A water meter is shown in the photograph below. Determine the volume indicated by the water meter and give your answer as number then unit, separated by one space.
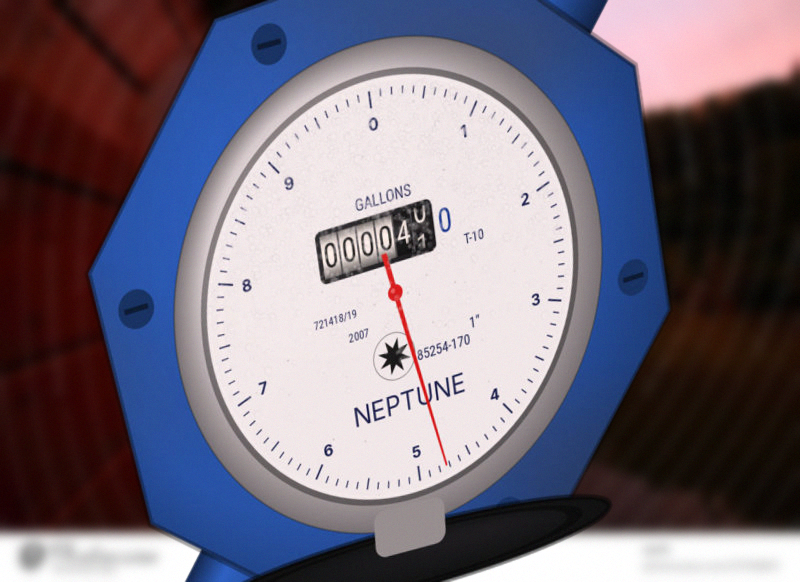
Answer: 404.7 gal
